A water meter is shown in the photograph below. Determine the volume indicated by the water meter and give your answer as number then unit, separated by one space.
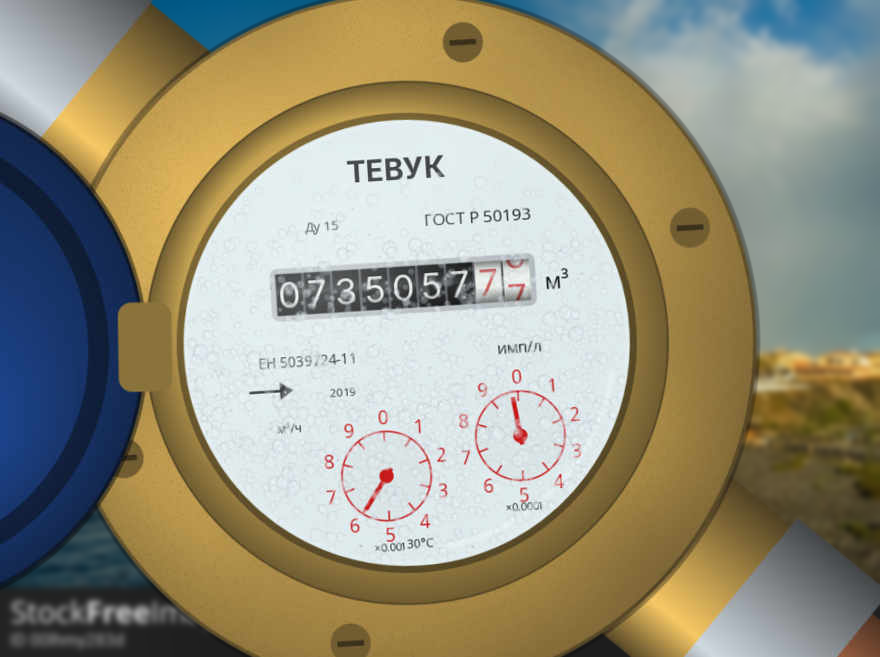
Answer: 735057.7659 m³
